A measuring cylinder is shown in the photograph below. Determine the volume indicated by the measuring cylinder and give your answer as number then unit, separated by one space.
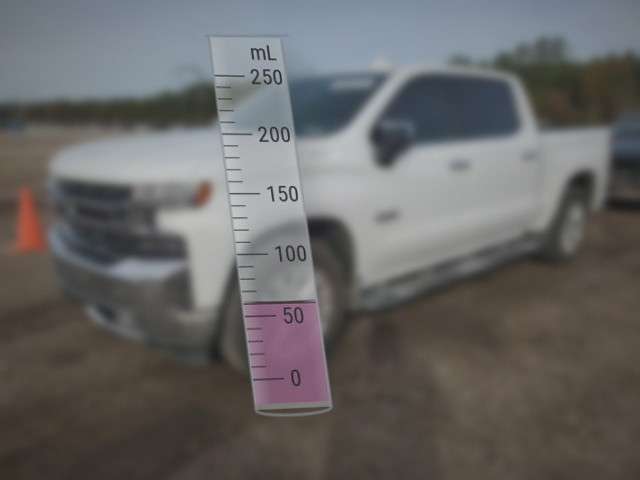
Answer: 60 mL
